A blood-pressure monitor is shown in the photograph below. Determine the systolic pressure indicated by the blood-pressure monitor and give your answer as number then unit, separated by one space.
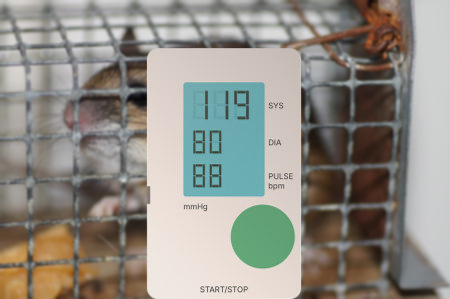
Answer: 119 mmHg
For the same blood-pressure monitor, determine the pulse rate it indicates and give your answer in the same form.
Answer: 88 bpm
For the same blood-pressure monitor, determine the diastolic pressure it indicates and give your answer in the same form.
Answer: 80 mmHg
